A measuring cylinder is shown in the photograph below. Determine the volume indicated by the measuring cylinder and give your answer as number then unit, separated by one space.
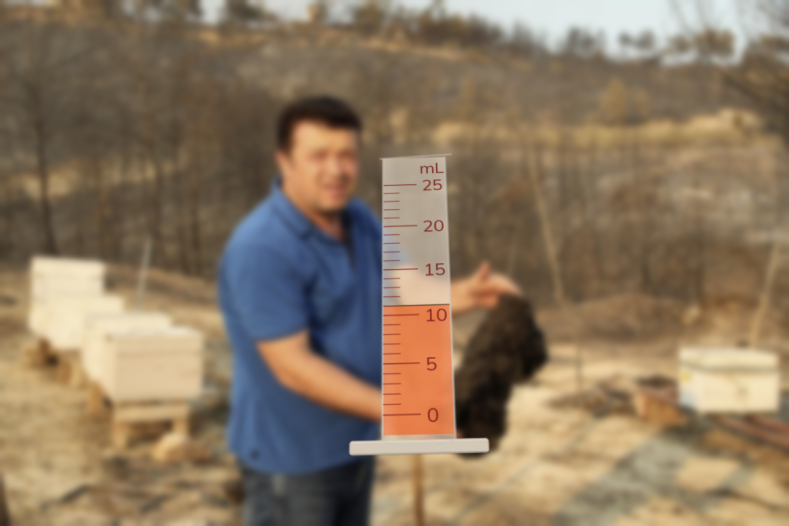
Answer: 11 mL
